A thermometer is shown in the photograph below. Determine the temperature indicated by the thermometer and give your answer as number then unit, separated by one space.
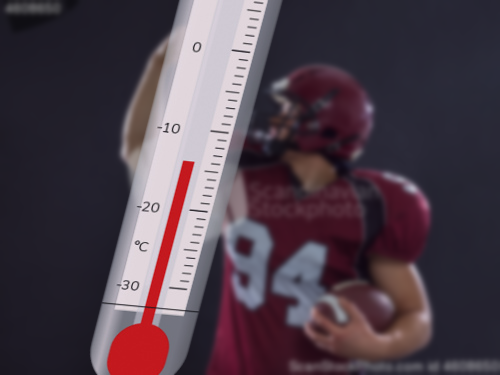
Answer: -14 °C
